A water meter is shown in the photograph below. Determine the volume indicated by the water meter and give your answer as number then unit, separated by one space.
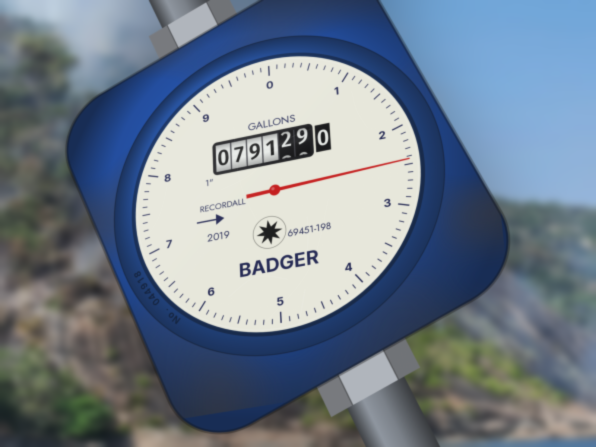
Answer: 791292.4 gal
